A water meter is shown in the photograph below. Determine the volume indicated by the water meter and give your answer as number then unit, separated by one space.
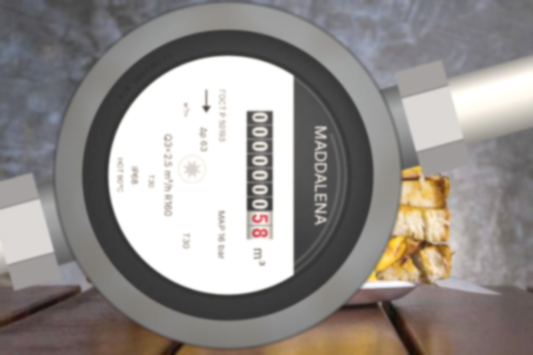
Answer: 0.58 m³
